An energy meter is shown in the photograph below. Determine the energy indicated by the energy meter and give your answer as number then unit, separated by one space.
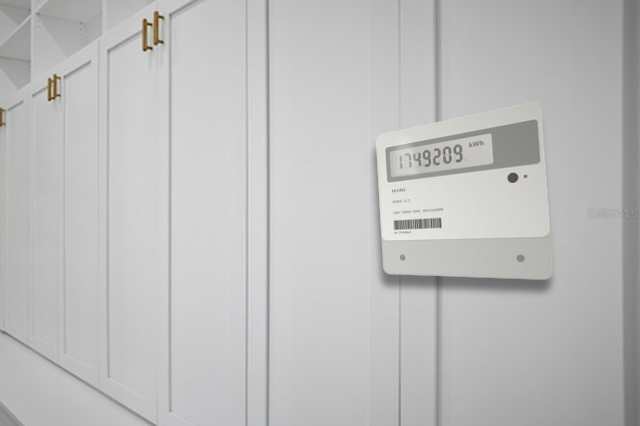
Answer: 1749209 kWh
